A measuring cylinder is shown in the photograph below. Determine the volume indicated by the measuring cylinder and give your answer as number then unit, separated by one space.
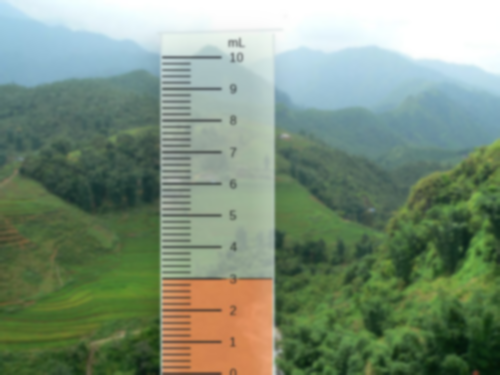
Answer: 3 mL
